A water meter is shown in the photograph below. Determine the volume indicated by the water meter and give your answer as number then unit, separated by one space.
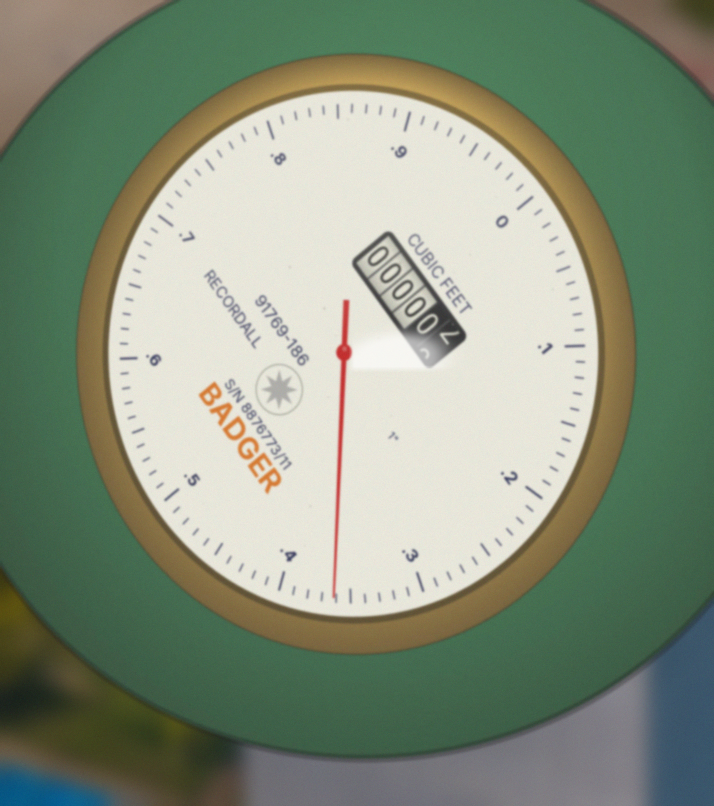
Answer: 2.36 ft³
